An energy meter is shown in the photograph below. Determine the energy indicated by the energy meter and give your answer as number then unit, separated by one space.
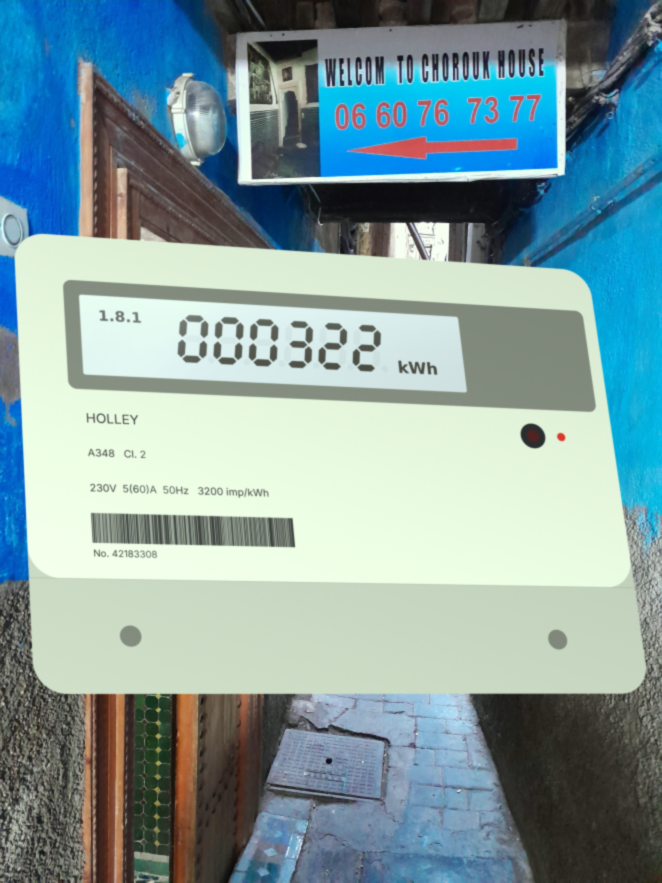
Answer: 322 kWh
